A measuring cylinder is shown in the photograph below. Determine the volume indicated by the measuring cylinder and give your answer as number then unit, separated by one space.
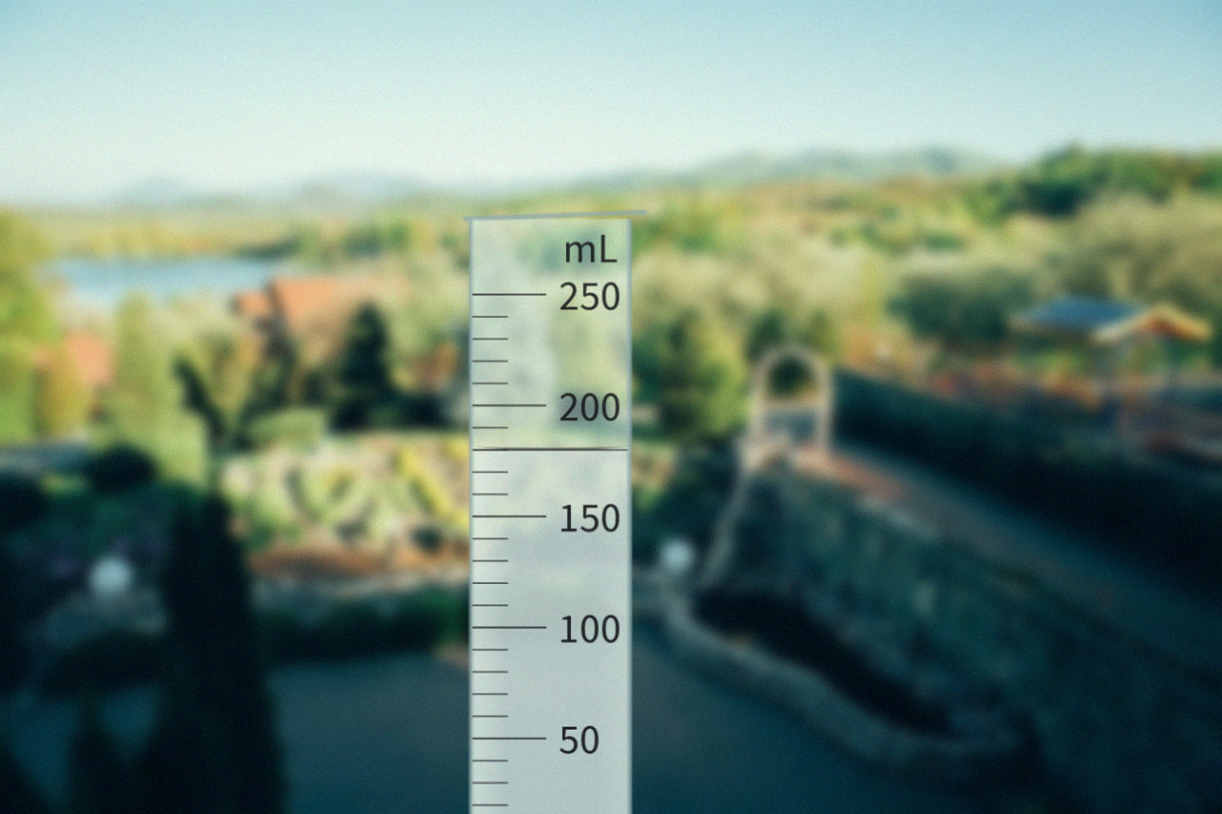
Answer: 180 mL
